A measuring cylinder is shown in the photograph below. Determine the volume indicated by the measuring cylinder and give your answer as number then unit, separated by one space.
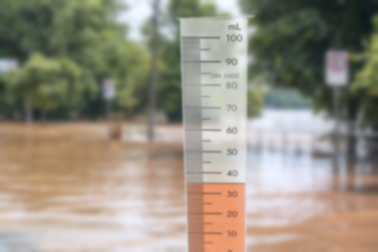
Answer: 35 mL
